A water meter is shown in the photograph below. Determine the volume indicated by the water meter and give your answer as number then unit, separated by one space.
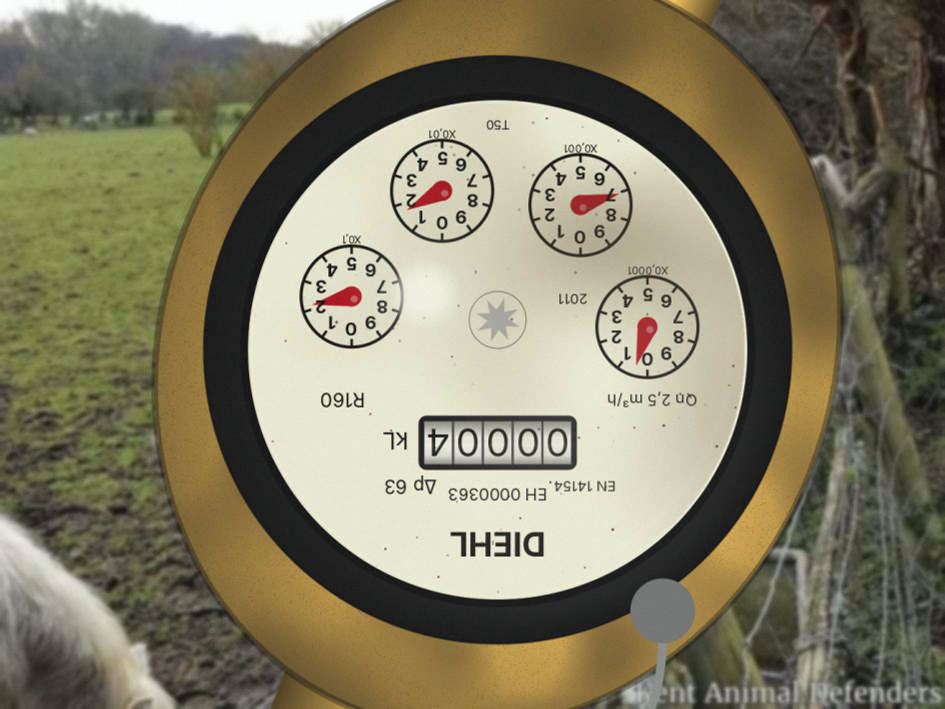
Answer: 4.2170 kL
